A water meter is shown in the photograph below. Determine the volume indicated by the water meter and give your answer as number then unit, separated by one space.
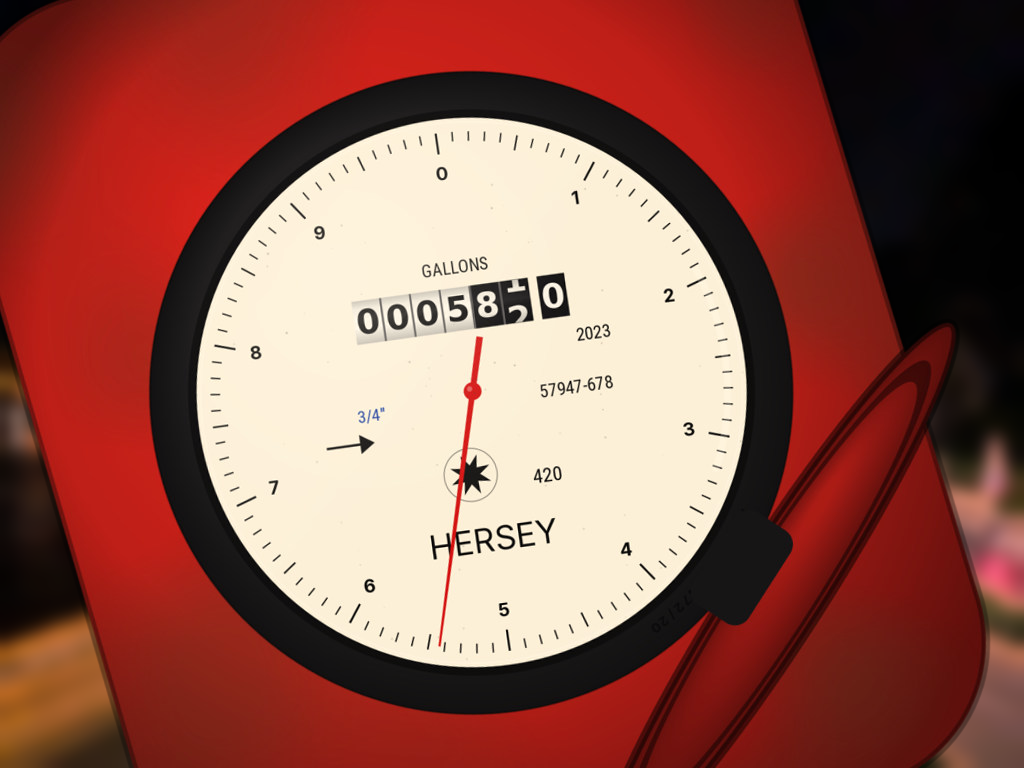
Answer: 5815.4 gal
